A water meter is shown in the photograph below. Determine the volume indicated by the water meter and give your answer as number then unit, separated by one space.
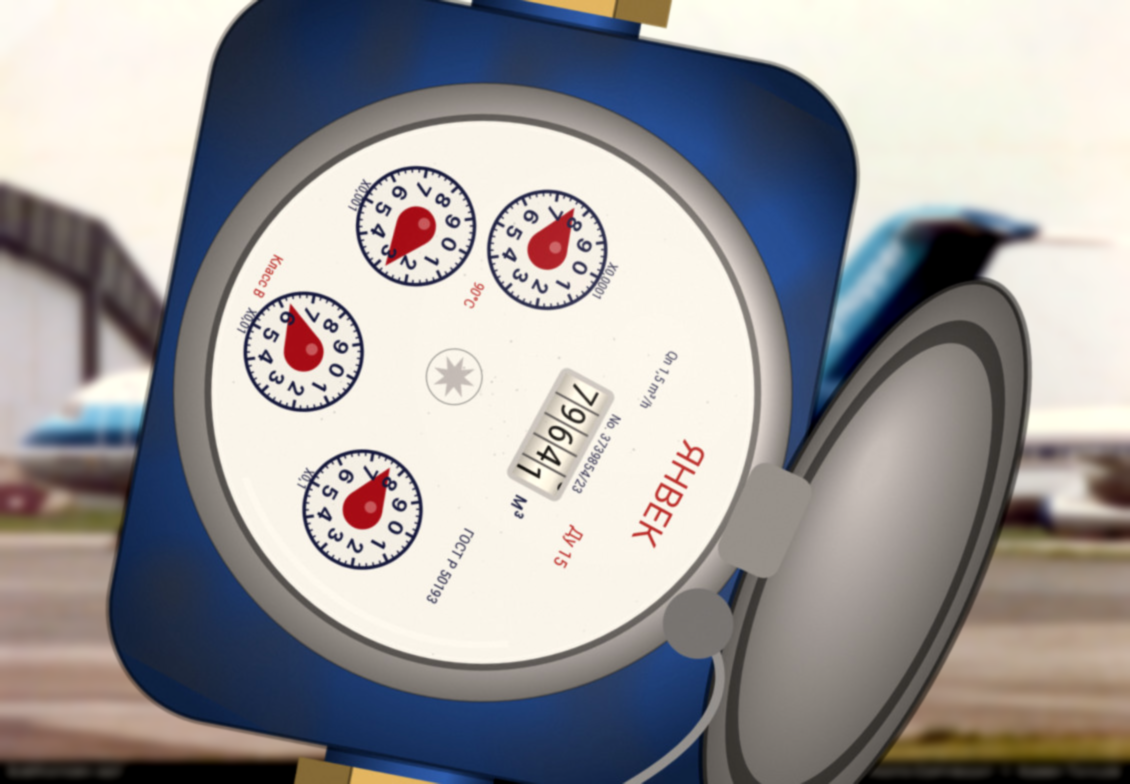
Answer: 79640.7627 m³
